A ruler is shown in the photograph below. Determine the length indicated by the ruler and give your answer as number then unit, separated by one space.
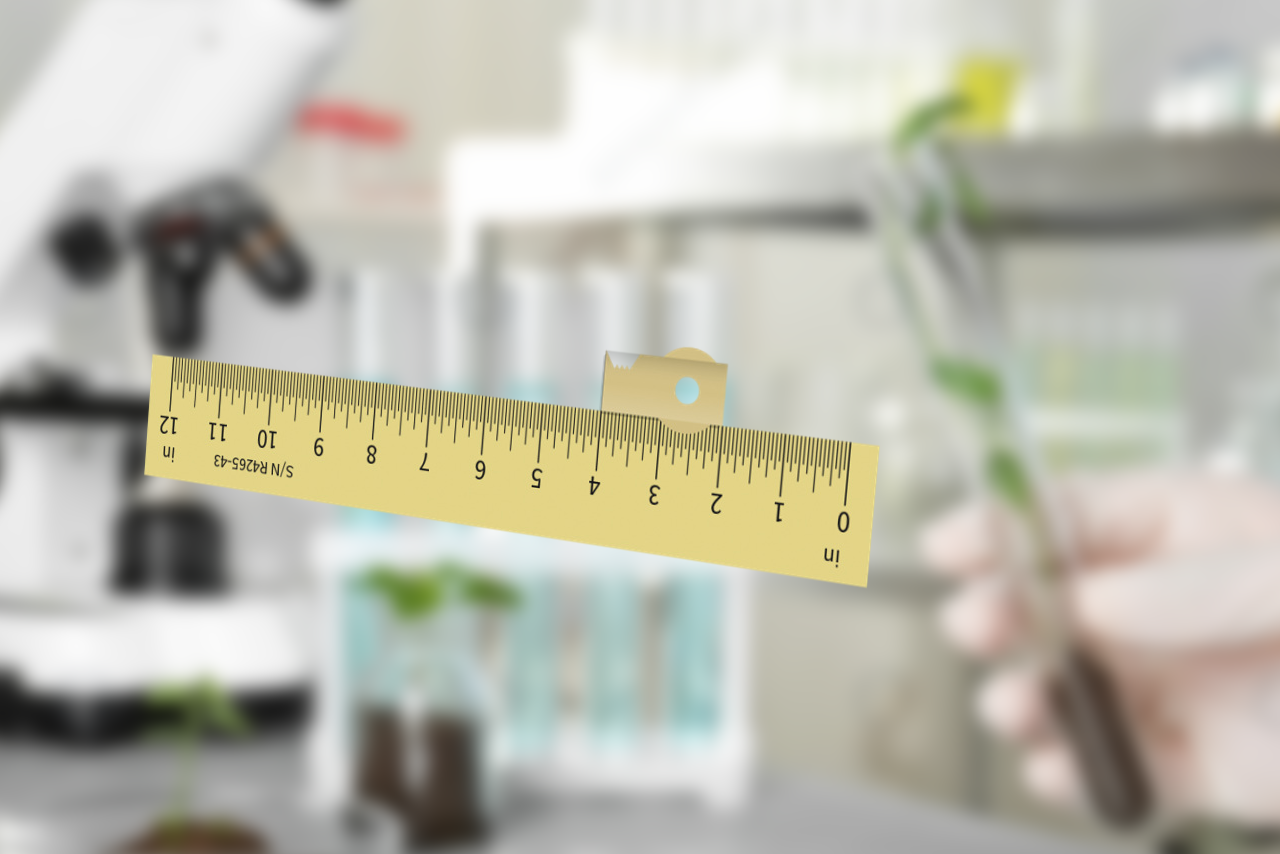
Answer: 2 in
